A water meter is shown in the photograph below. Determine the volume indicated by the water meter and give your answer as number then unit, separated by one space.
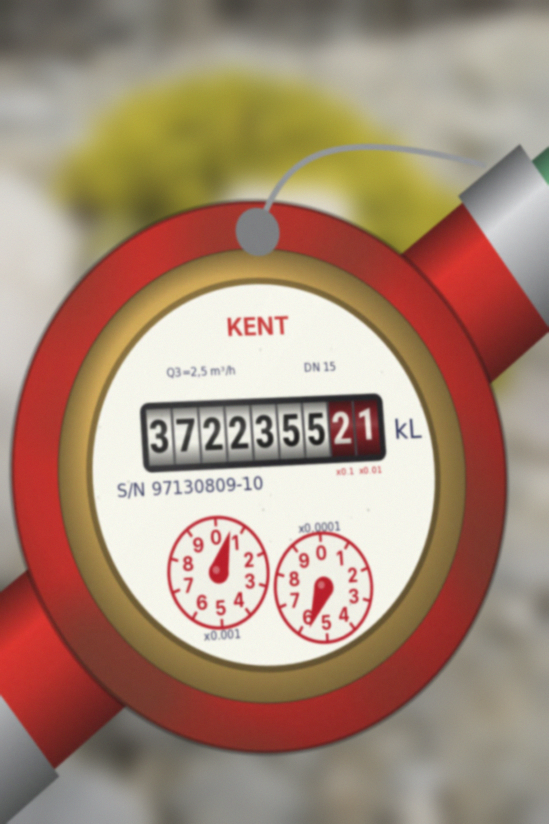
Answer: 3722355.2105 kL
